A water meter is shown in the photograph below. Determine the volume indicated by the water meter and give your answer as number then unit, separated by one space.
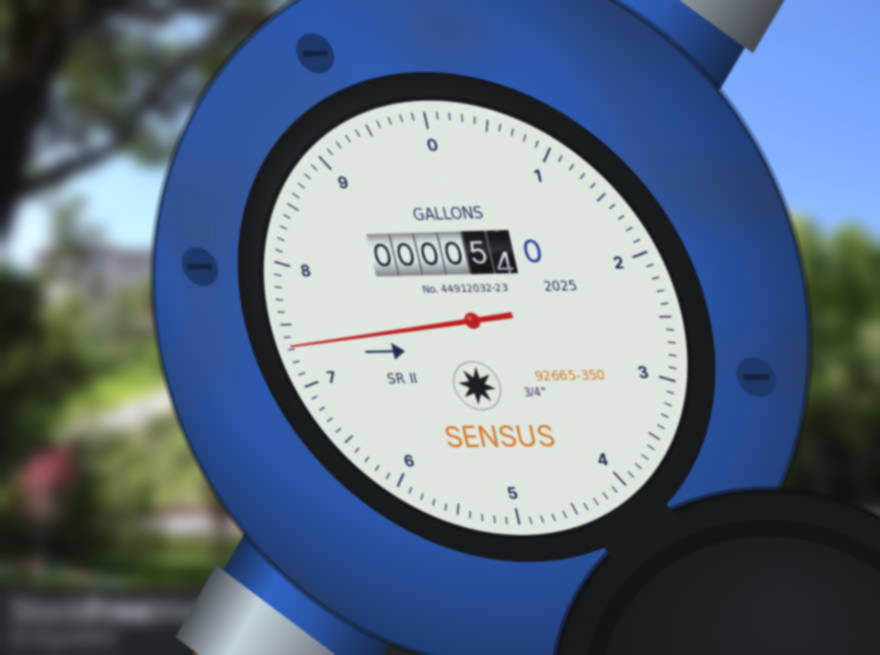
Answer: 537.3 gal
